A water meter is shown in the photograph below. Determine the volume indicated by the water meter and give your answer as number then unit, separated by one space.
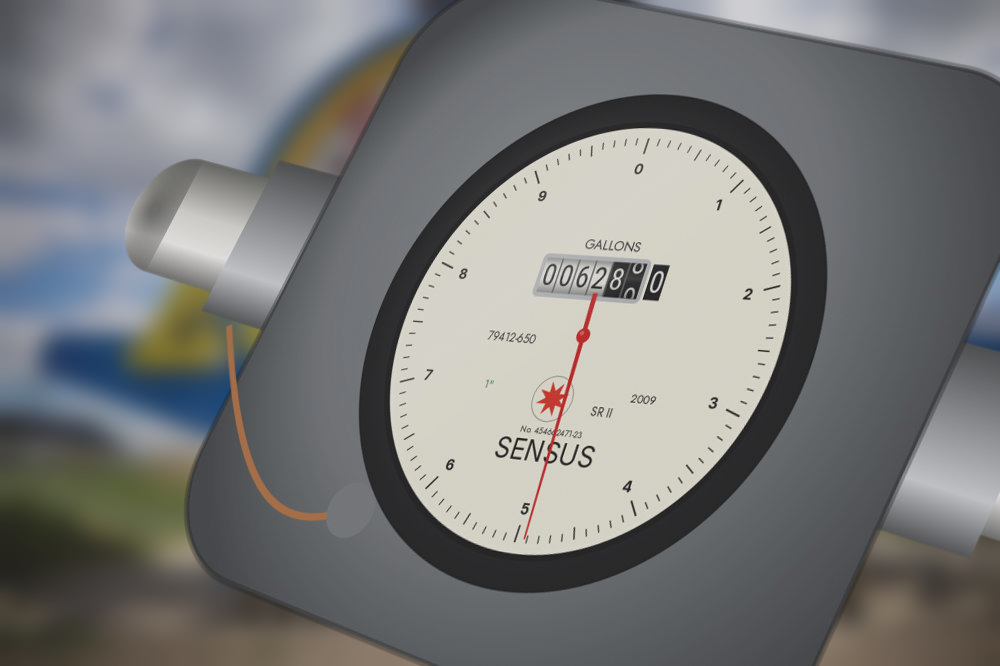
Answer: 62884.9 gal
